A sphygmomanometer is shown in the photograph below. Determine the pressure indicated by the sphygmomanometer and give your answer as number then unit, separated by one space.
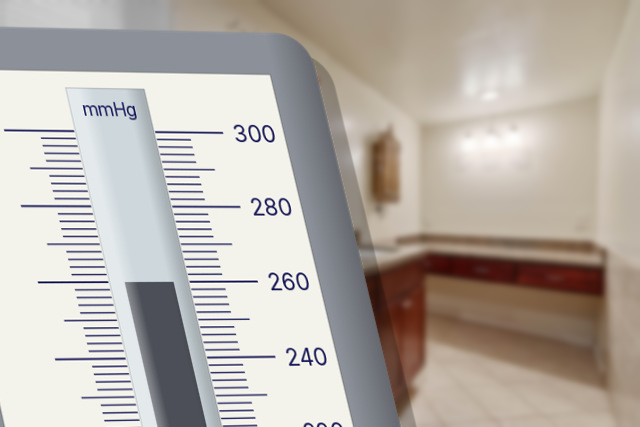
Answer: 260 mmHg
